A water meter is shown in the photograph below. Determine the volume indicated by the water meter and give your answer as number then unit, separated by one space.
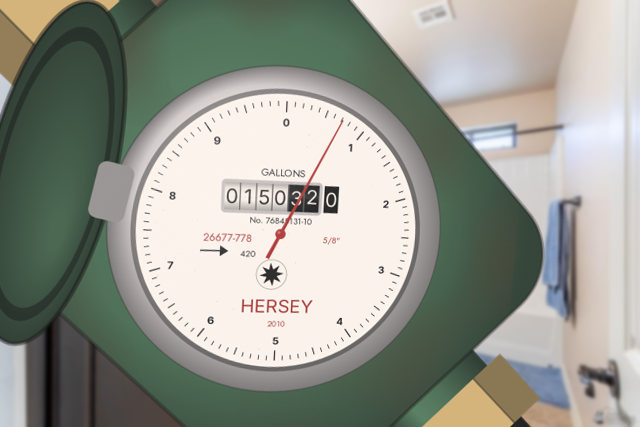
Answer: 150320.7 gal
